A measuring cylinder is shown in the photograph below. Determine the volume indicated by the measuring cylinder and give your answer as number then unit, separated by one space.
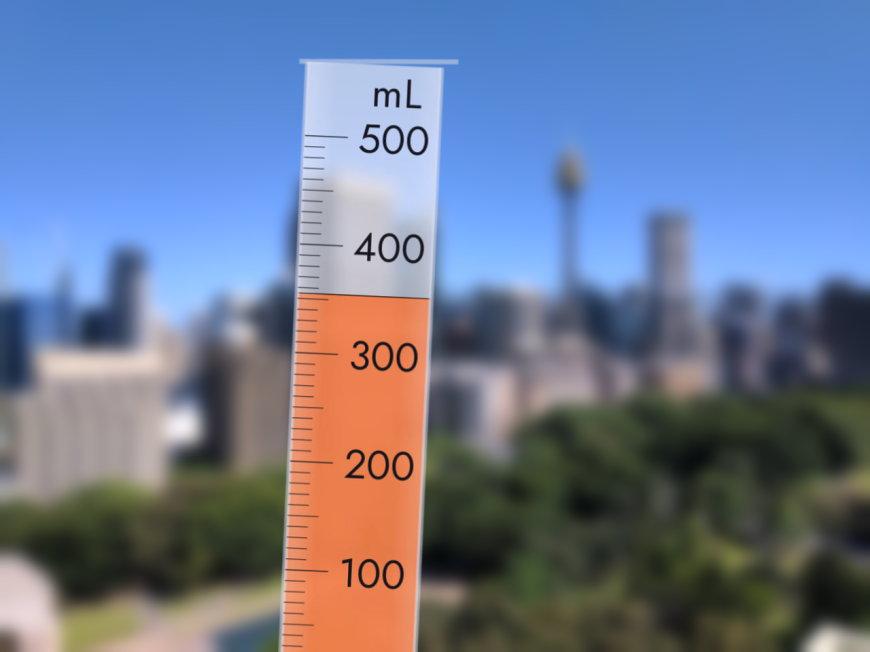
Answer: 355 mL
